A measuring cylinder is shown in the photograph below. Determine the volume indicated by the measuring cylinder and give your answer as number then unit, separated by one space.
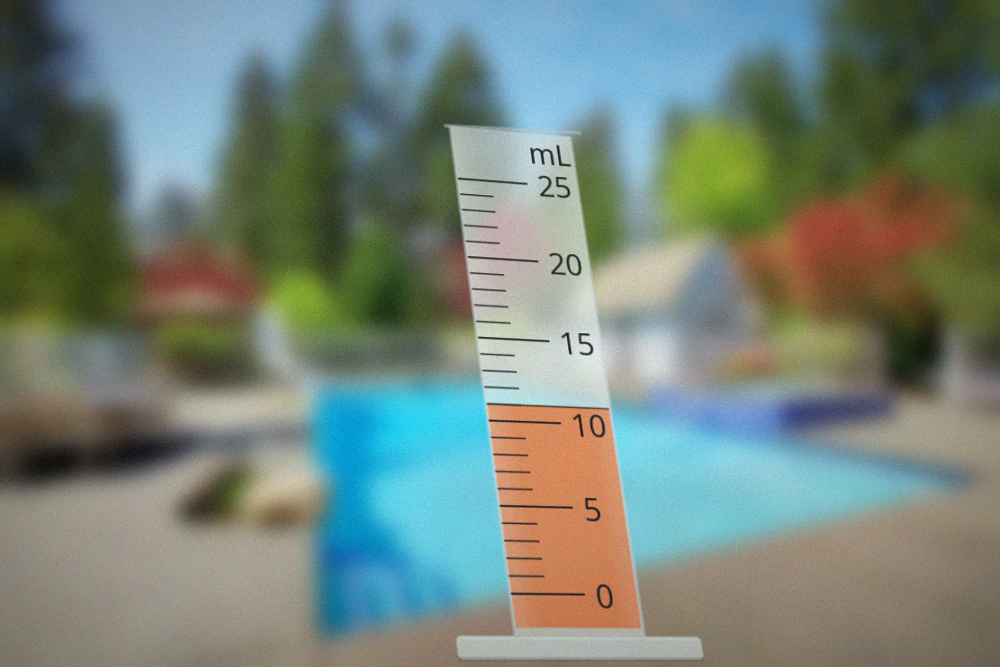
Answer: 11 mL
